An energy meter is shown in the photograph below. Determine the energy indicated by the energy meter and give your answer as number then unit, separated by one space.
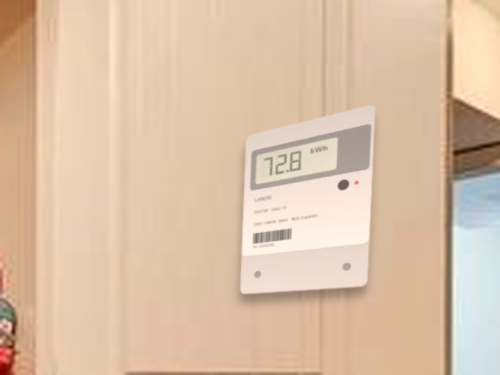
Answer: 72.8 kWh
